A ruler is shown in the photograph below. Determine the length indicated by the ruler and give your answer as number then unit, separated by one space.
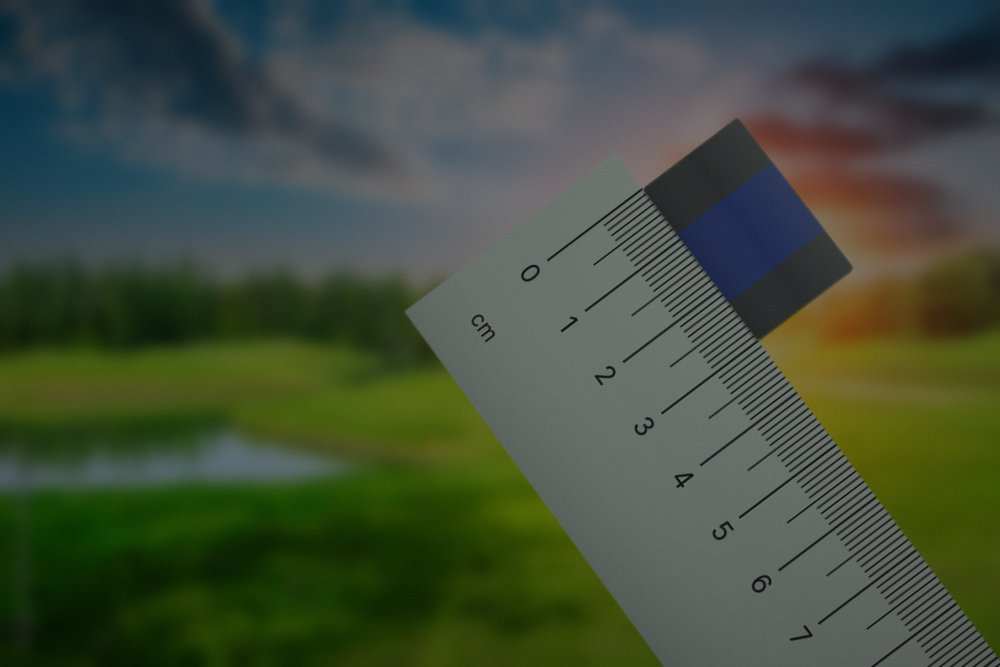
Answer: 3 cm
